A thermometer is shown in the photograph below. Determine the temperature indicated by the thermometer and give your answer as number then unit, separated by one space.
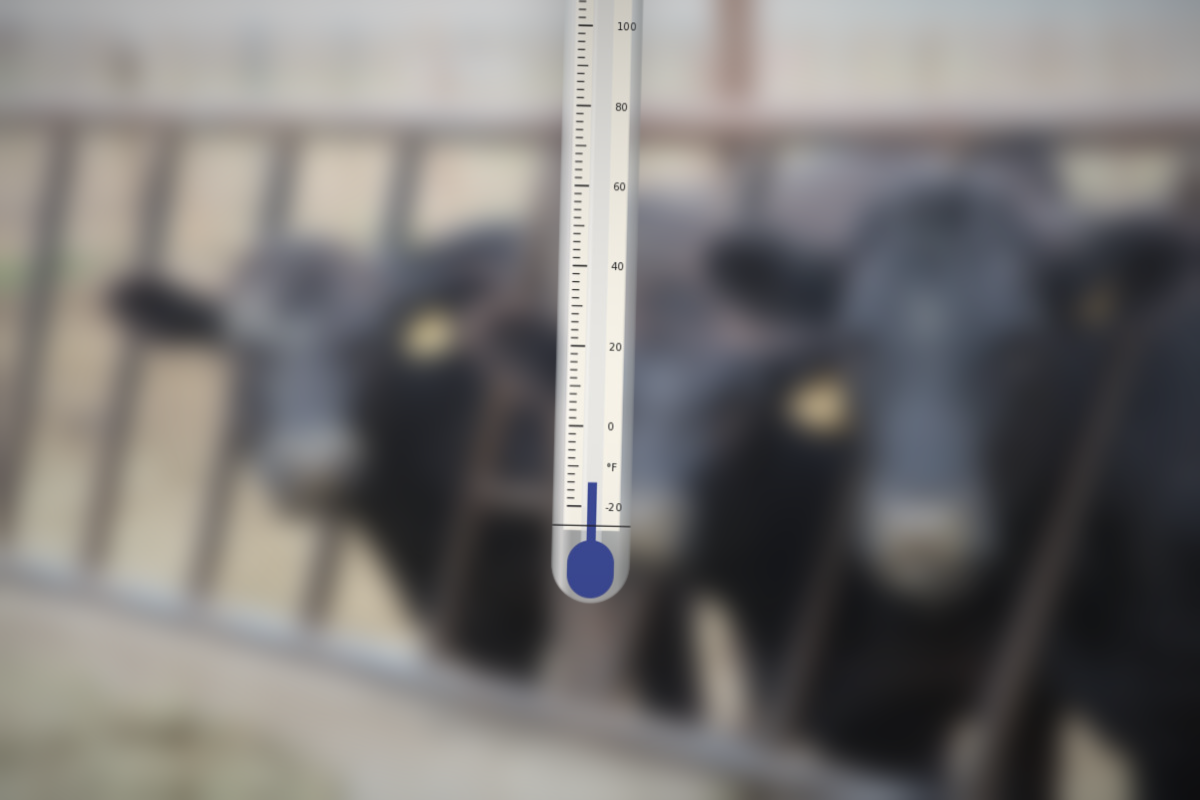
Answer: -14 °F
